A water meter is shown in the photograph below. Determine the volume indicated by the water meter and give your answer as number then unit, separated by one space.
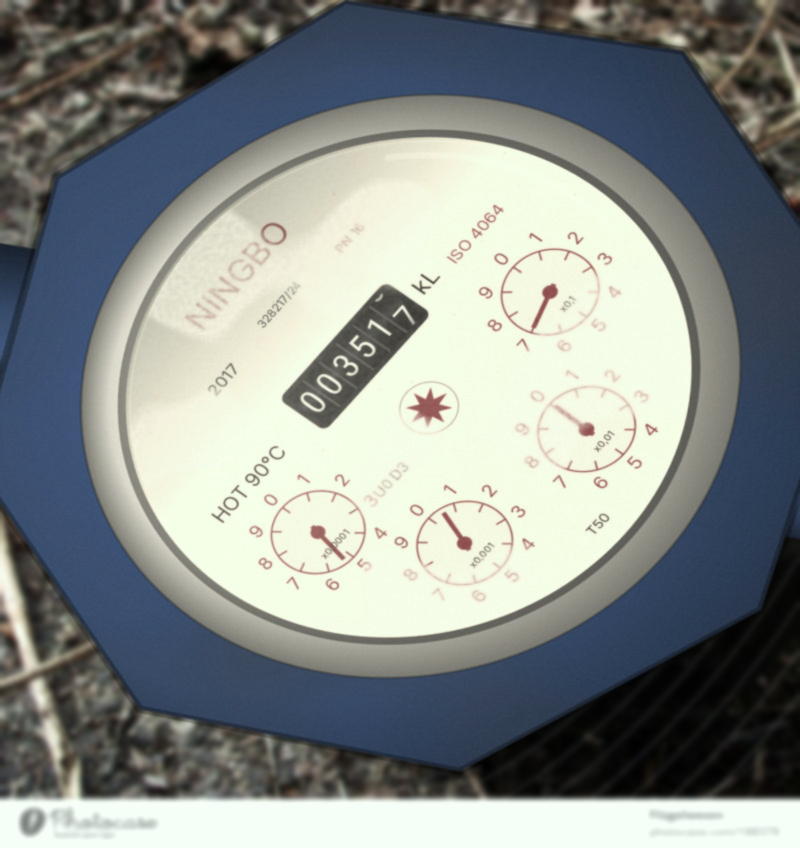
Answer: 3516.7005 kL
